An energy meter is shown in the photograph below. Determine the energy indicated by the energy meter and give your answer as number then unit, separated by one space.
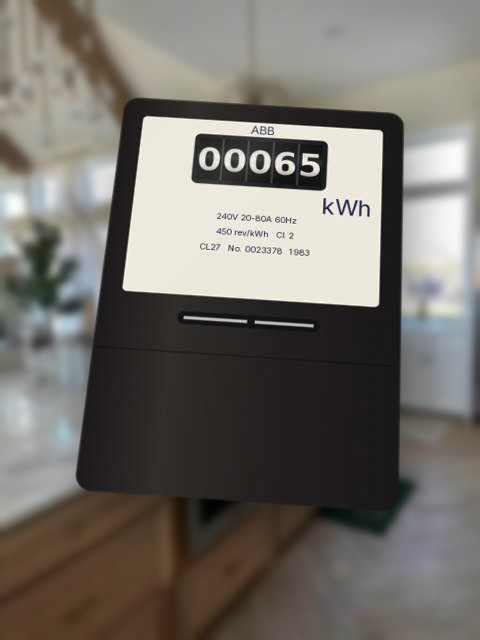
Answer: 65 kWh
